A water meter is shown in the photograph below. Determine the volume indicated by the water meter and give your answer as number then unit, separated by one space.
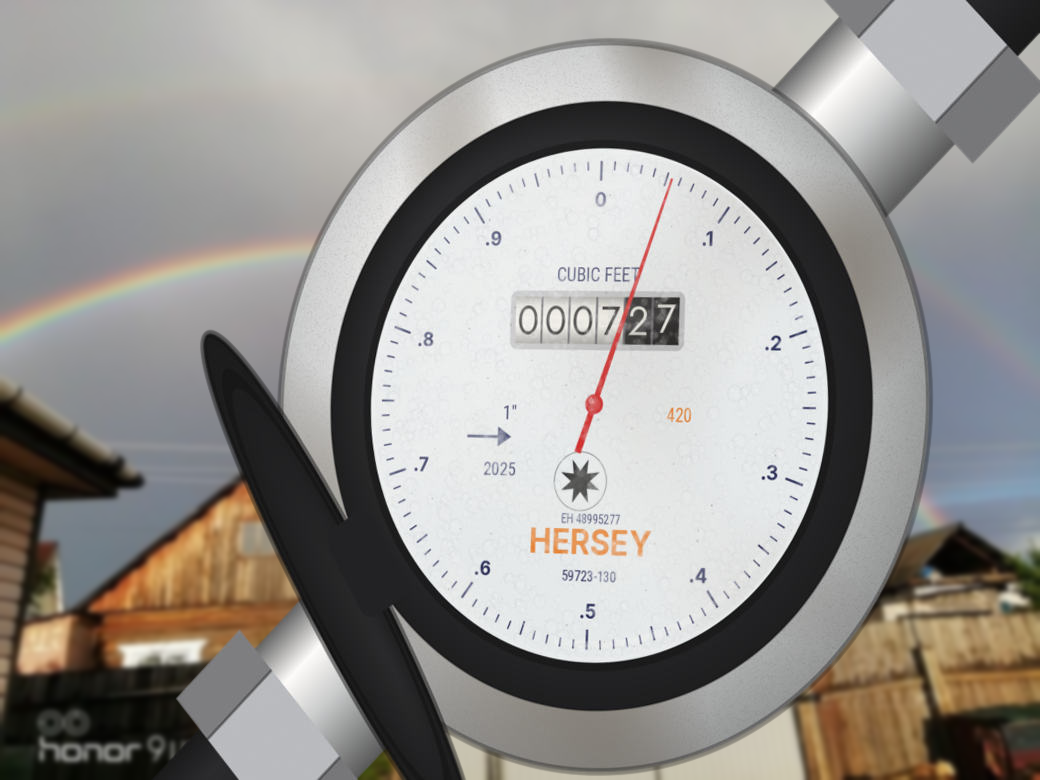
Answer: 727.05 ft³
